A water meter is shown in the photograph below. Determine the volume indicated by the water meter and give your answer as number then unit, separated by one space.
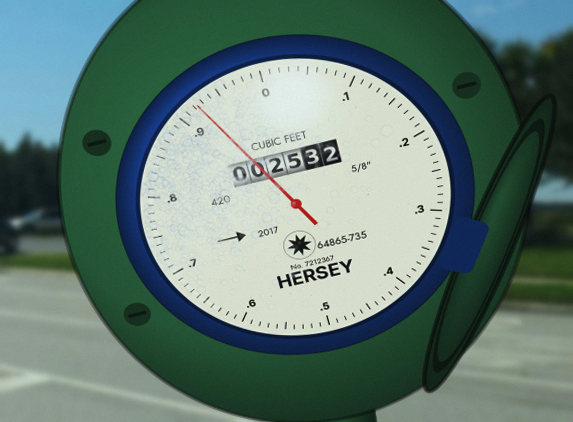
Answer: 2531.92 ft³
